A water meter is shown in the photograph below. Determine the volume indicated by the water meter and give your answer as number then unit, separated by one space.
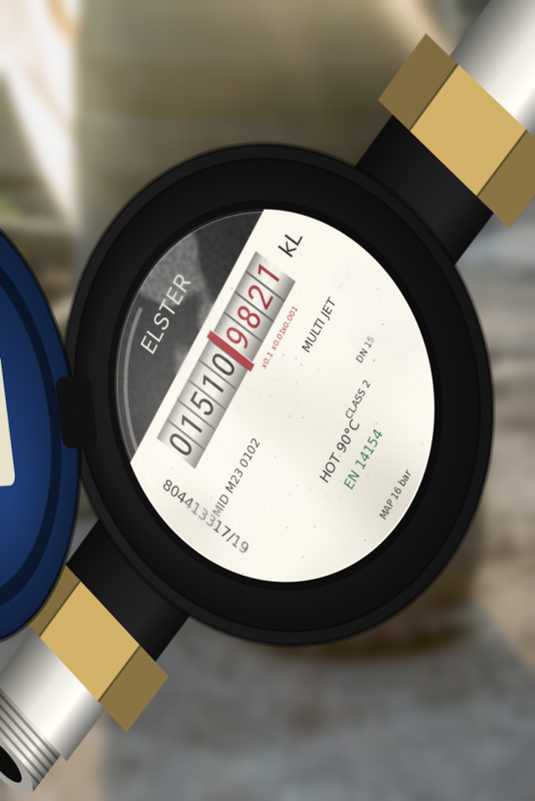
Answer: 1510.9821 kL
